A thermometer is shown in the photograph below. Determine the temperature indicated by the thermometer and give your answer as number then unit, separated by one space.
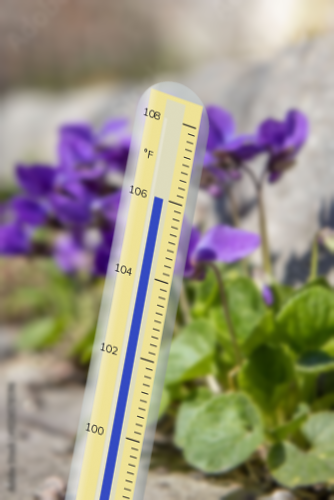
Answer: 106 °F
